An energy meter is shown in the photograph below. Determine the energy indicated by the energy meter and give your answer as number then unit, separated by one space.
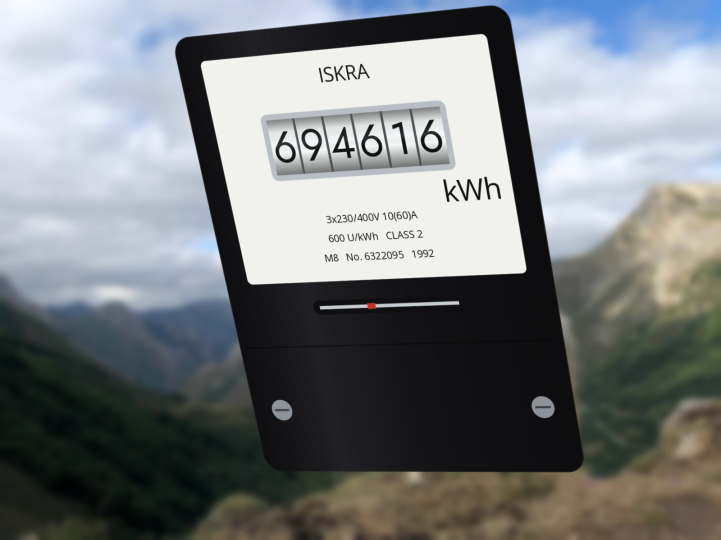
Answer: 694616 kWh
